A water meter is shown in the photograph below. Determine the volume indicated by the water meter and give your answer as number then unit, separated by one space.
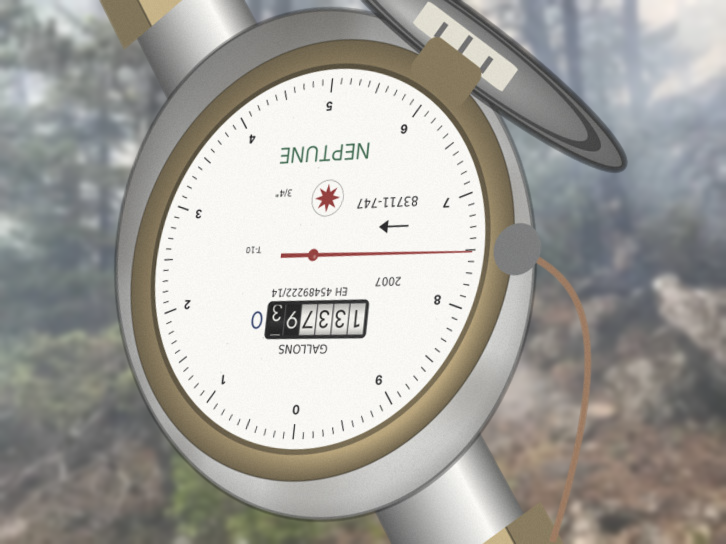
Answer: 1337927.5 gal
